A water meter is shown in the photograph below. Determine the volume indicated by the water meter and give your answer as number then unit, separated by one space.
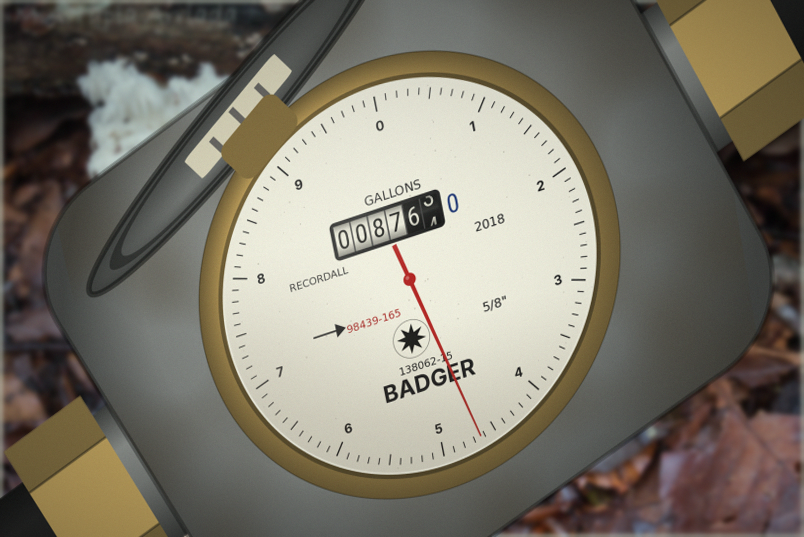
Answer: 87634.6 gal
